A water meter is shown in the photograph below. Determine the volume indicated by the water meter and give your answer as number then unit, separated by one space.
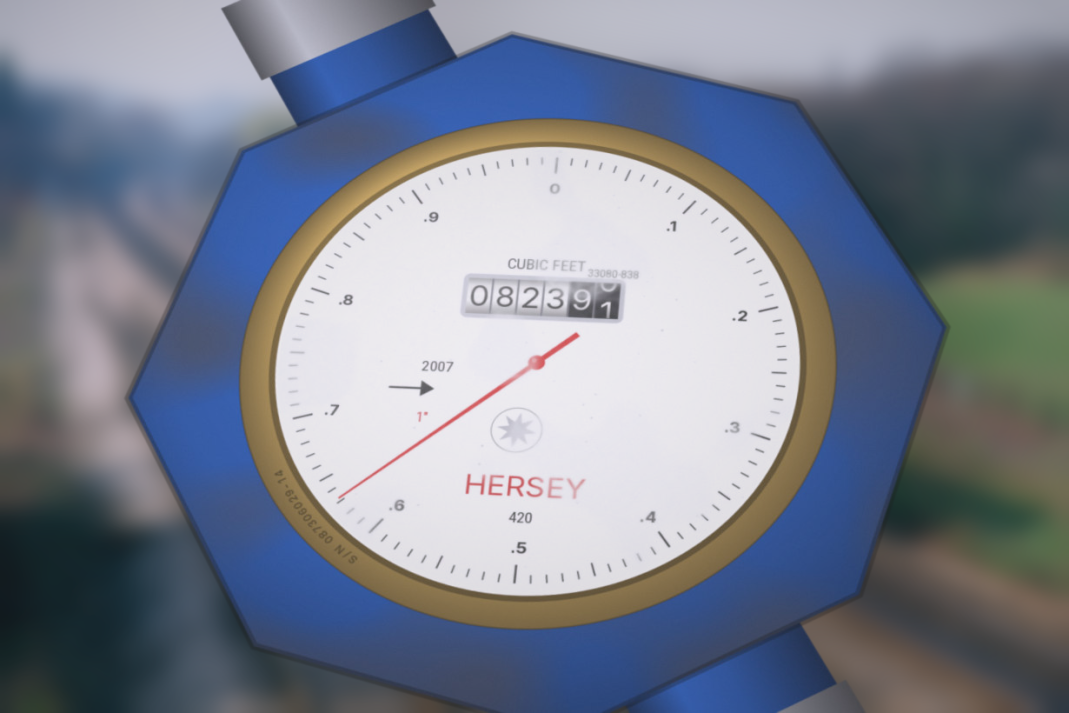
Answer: 82390.63 ft³
